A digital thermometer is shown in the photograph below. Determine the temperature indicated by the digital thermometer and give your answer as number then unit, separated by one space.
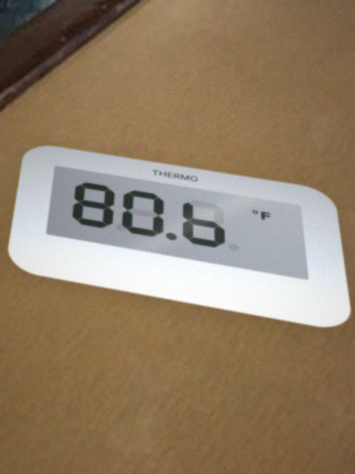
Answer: 80.6 °F
